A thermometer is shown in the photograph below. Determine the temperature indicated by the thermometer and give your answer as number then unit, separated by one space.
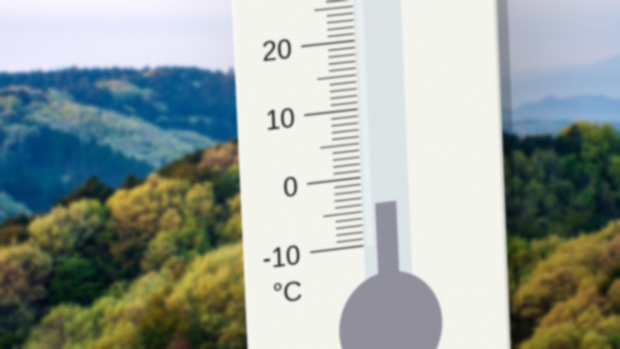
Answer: -4 °C
